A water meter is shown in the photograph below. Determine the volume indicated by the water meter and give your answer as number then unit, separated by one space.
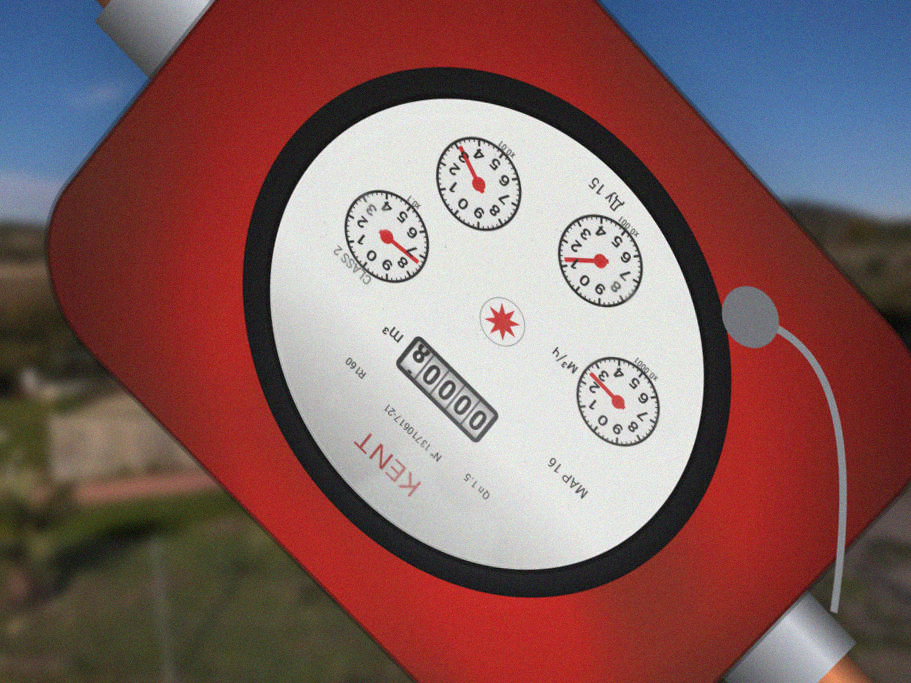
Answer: 7.7312 m³
